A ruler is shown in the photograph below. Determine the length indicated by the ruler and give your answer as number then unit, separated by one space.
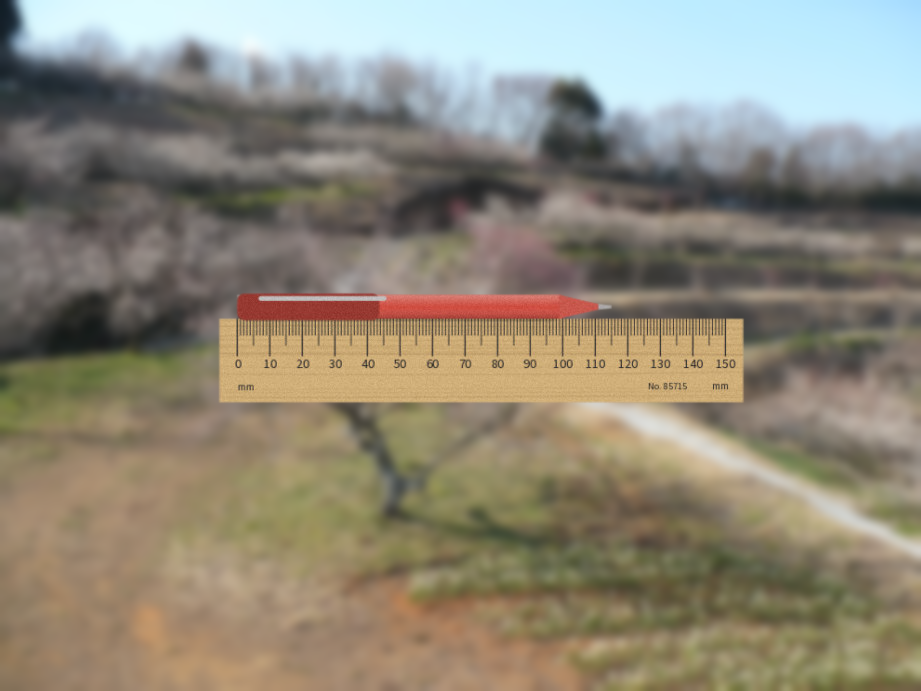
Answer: 115 mm
